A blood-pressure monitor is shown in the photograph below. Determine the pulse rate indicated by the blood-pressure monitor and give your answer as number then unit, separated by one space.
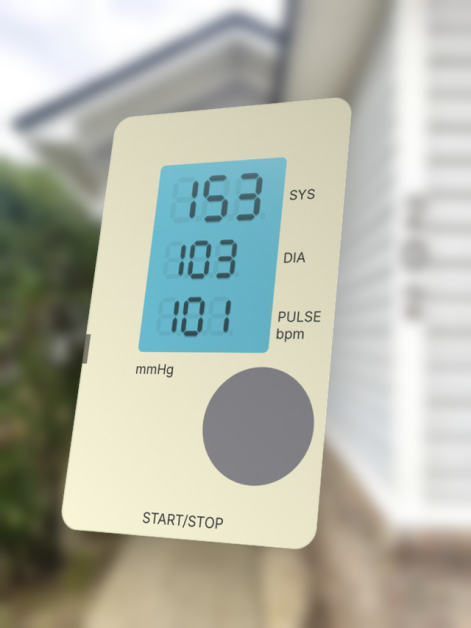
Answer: 101 bpm
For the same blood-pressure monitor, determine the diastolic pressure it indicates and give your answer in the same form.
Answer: 103 mmHg
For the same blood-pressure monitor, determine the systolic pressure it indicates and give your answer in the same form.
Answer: 153 mmHg
